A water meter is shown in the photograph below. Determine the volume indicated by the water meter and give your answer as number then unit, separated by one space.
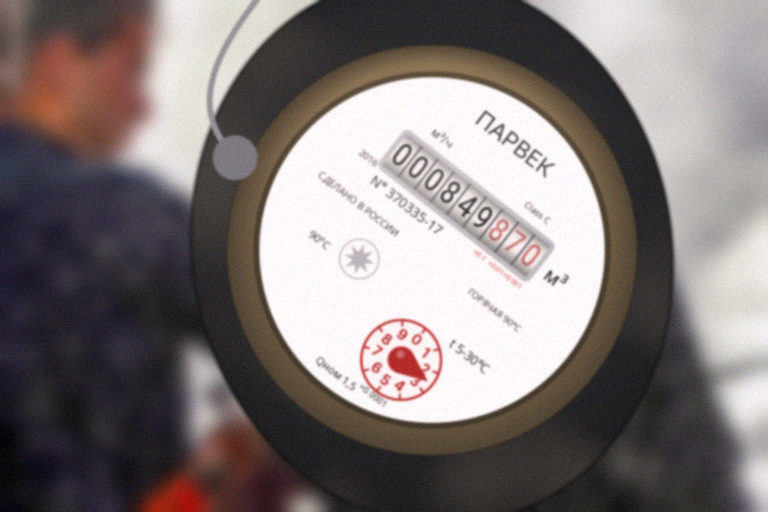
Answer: 849.8702 m³
